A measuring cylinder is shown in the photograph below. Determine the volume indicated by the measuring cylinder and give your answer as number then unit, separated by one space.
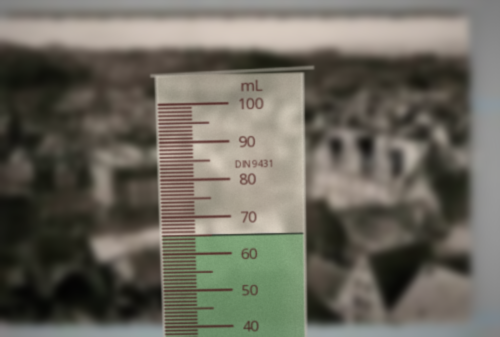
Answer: 65 mL
